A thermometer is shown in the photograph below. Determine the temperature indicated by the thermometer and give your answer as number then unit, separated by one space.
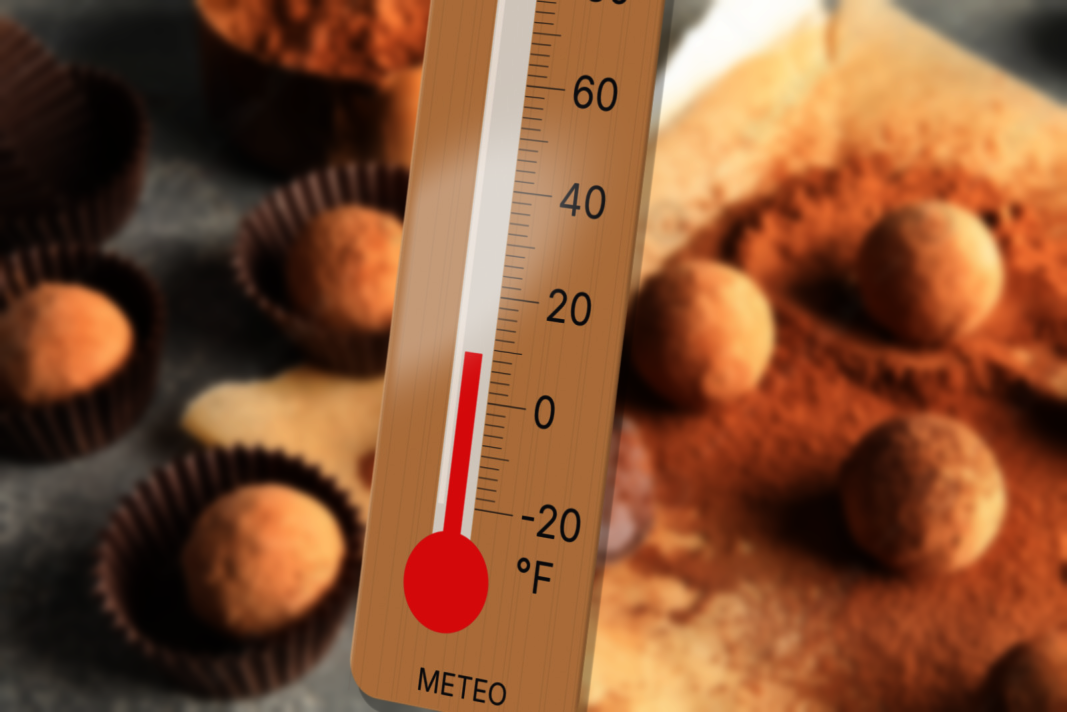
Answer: 9 °F
